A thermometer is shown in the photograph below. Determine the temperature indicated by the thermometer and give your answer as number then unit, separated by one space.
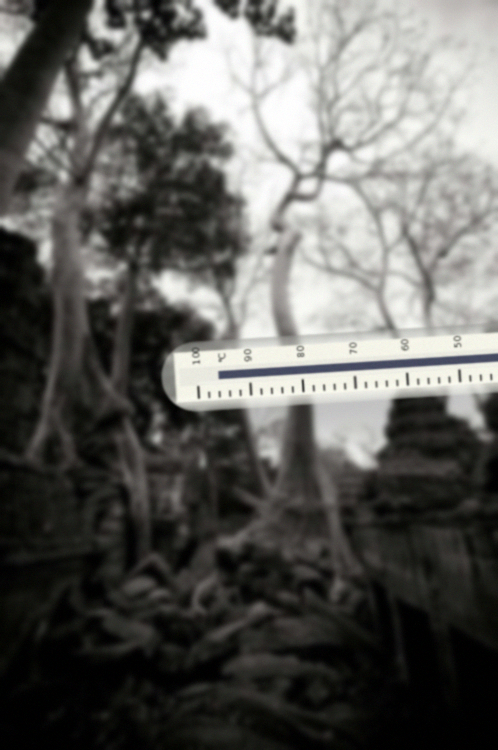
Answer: 96 °C
